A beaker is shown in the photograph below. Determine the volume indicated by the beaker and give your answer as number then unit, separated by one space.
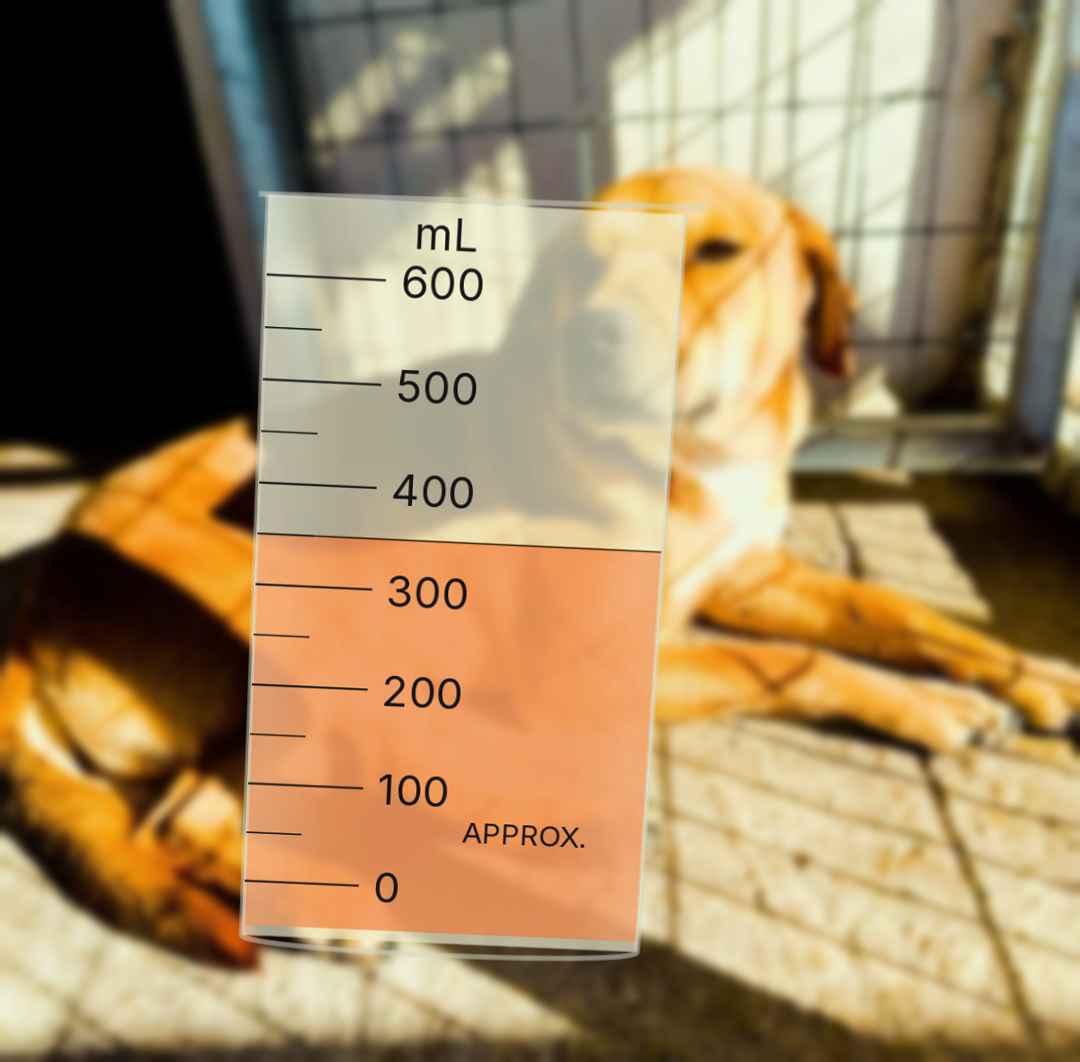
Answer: 350 mL
